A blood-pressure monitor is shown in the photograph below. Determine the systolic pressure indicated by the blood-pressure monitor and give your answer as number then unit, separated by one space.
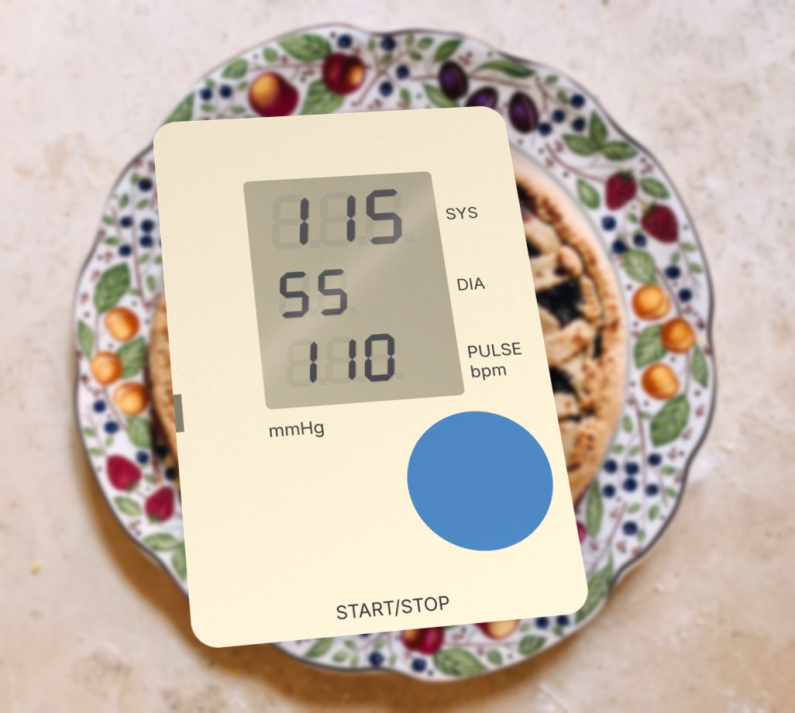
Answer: 115 mmHg
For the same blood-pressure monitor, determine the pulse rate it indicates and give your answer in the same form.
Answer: 110 bpm
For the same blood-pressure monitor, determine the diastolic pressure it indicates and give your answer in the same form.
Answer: 55 mmHg
